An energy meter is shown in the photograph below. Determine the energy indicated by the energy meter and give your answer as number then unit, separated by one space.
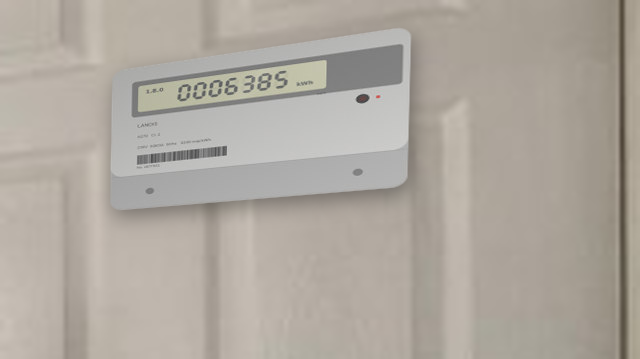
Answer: 6385 kWh
